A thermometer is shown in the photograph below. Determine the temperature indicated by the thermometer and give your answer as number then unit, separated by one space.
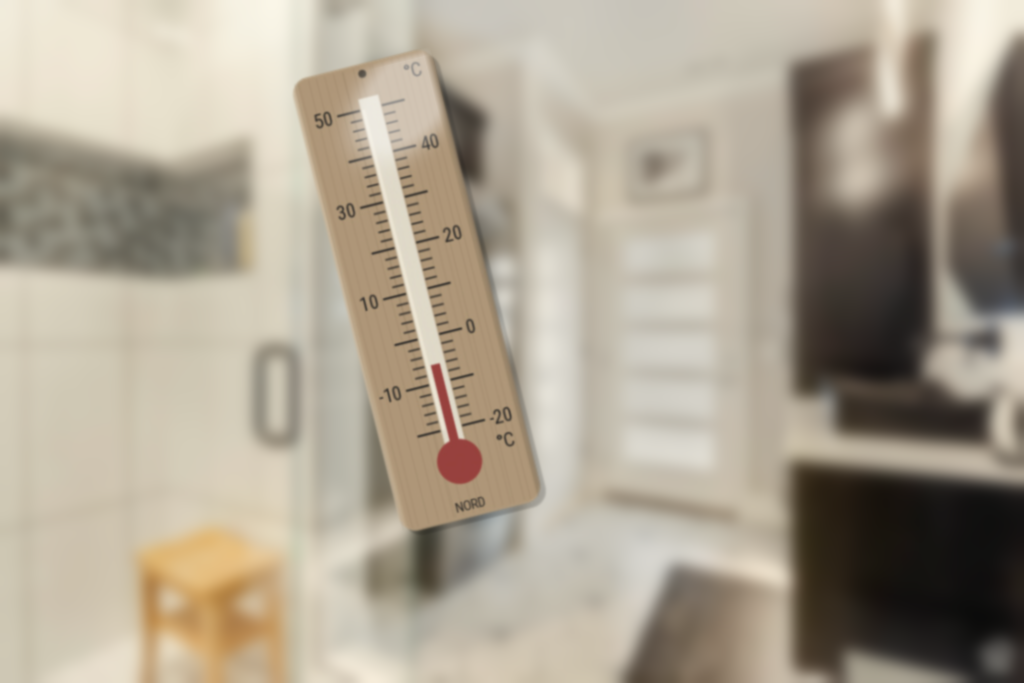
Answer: -6 °C
